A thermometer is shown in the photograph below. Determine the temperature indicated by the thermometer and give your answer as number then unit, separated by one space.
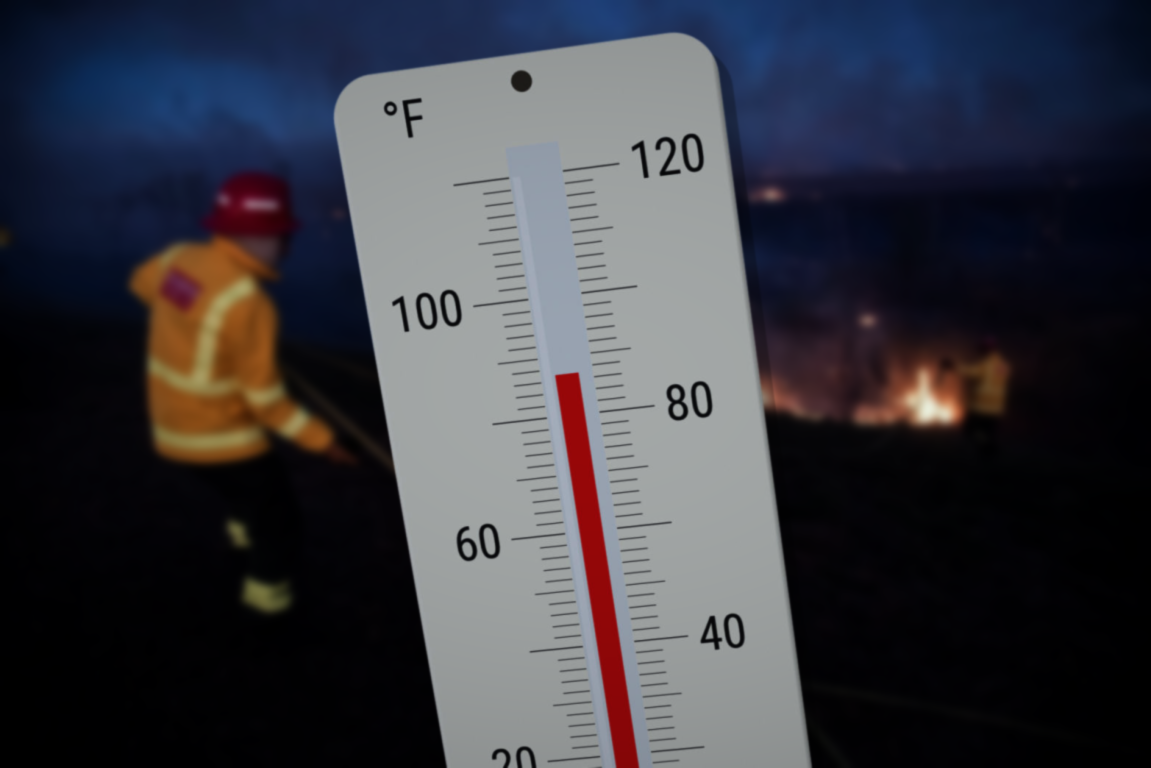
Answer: 87 °F
